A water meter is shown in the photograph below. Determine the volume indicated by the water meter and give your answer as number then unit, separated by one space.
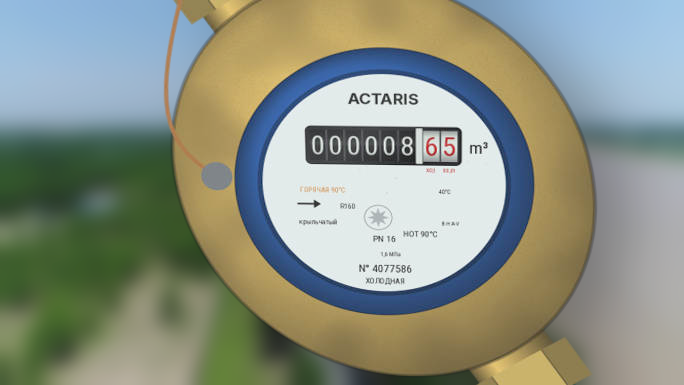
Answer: 8.65 m³
